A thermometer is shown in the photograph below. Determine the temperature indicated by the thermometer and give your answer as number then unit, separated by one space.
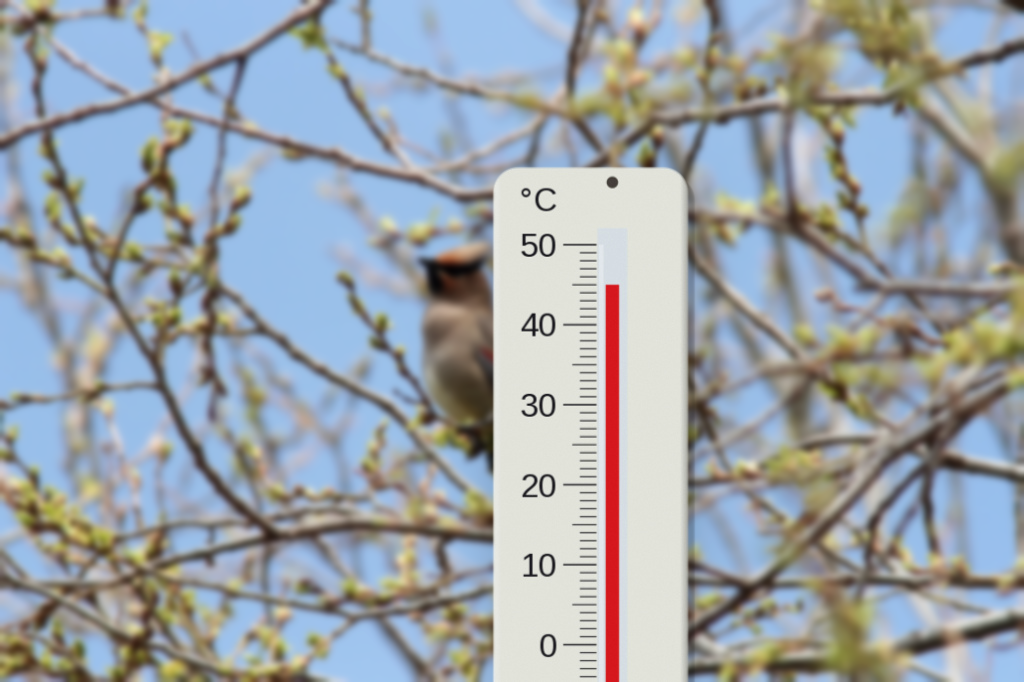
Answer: 45 °C
